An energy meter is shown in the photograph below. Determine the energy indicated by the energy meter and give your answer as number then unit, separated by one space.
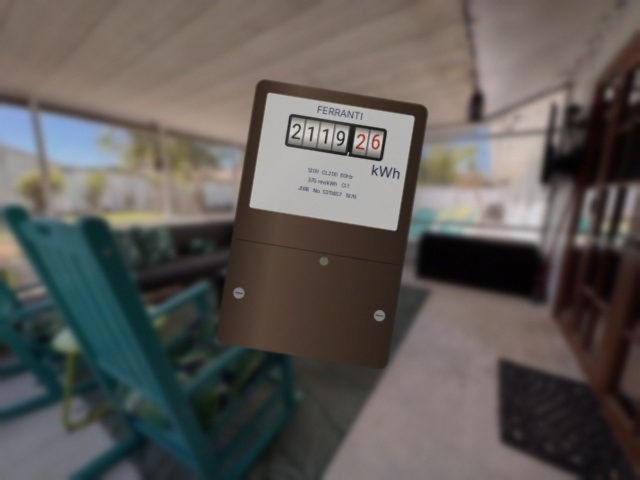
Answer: 2119.26 kWh
